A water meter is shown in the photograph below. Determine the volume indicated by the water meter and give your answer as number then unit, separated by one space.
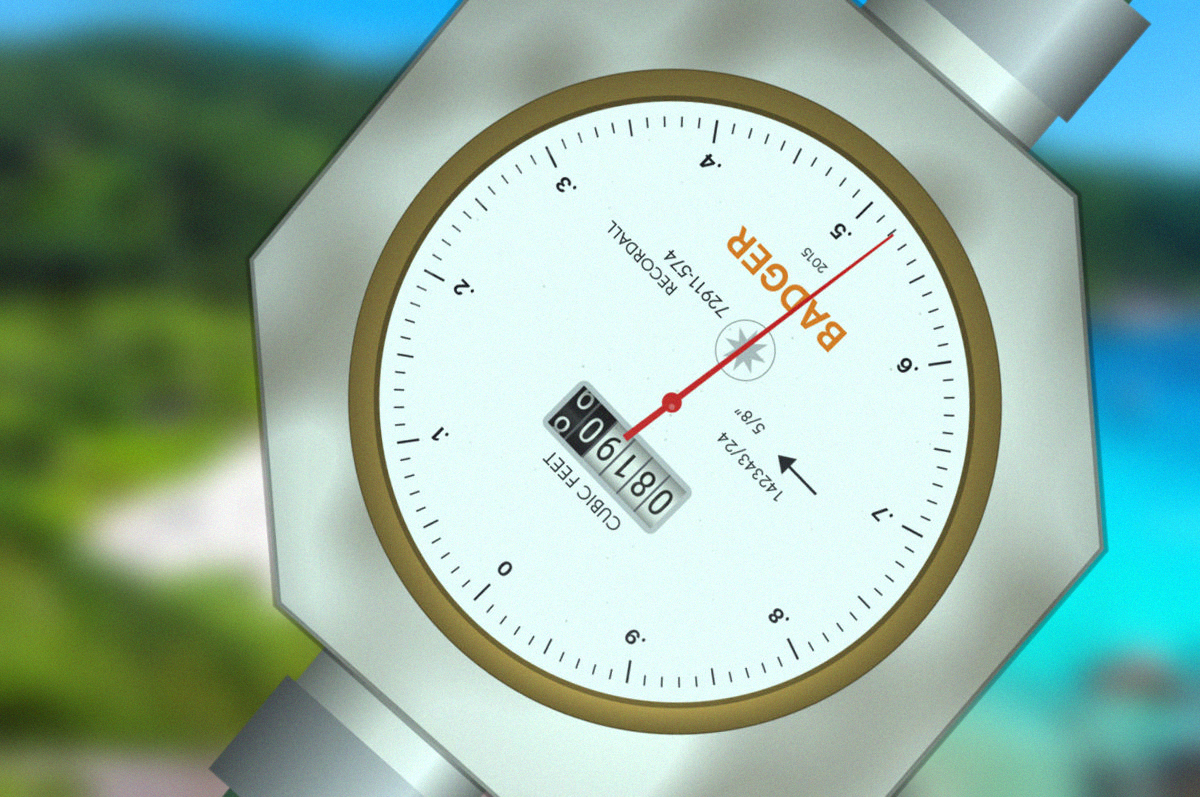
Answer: 81908.52 ft³
